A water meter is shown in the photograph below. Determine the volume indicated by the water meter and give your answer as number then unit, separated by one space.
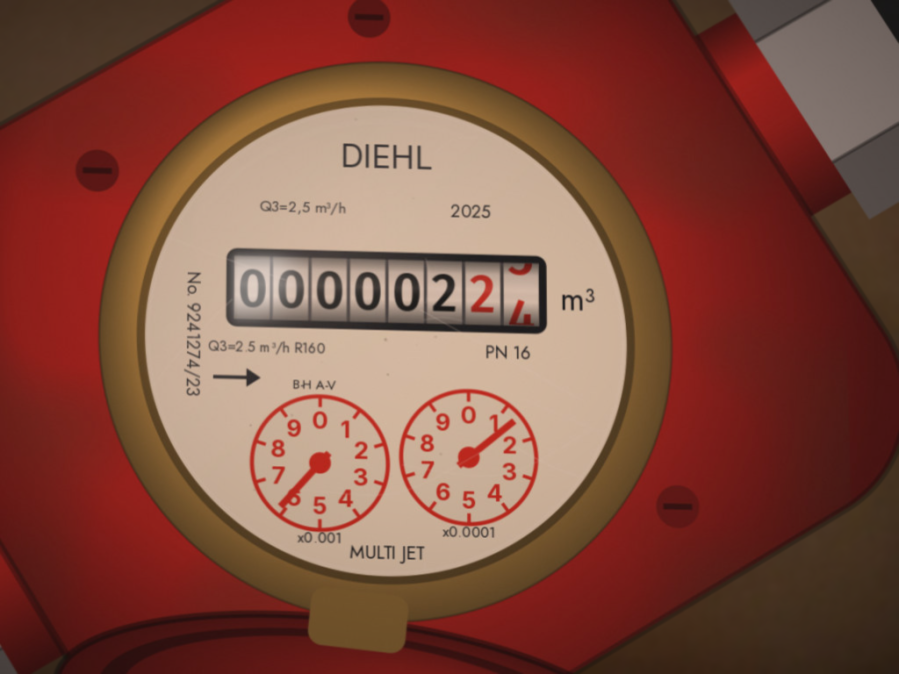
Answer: 2.2361 m³
